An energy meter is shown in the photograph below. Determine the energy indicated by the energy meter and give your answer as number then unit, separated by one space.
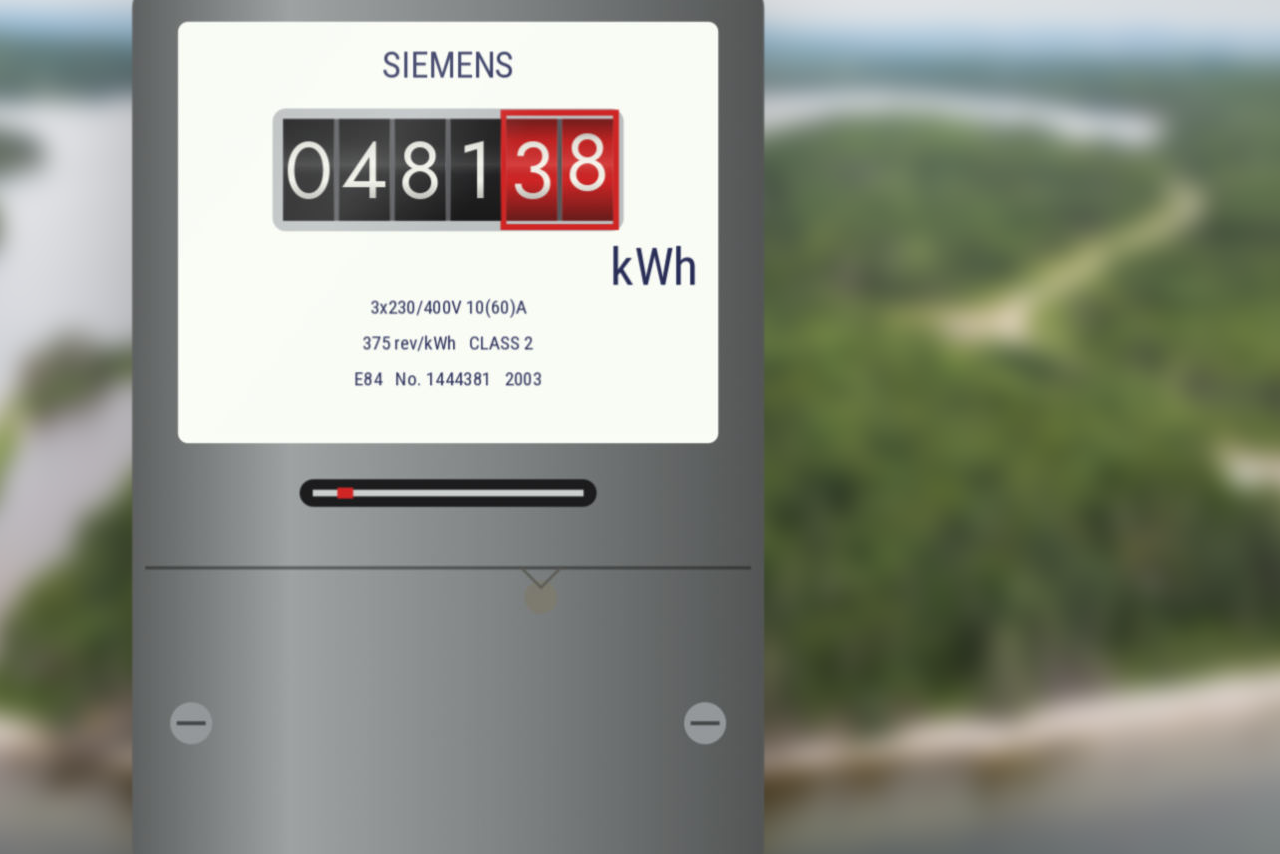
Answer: 481.38 kWh
